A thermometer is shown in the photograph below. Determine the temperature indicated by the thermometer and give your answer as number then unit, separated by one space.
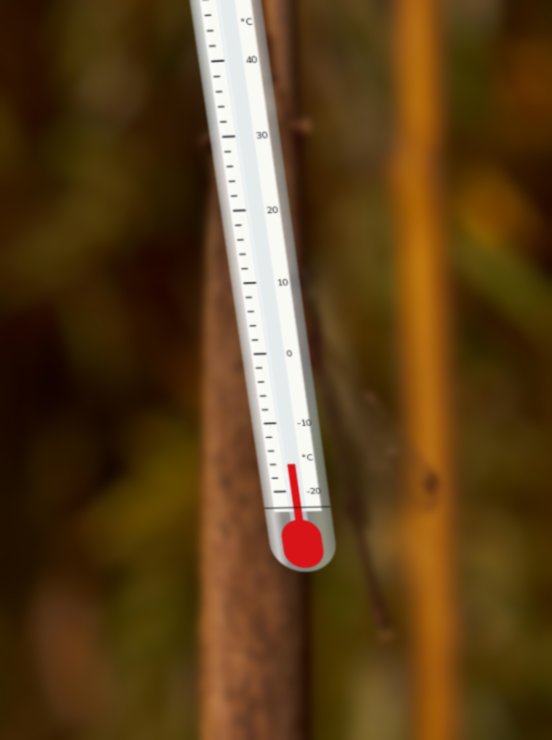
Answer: -16 °C
